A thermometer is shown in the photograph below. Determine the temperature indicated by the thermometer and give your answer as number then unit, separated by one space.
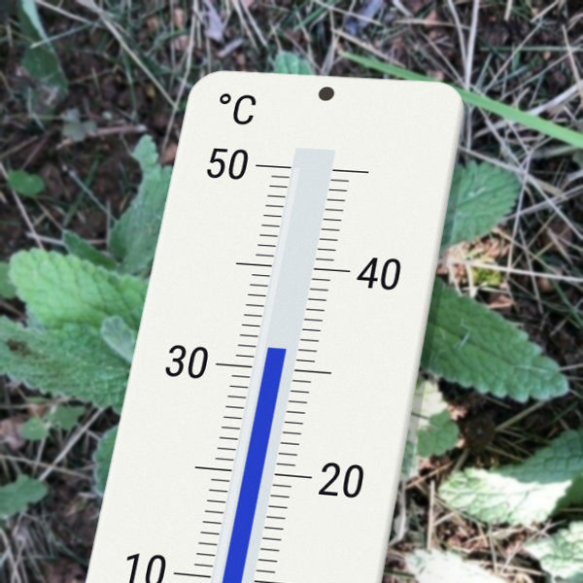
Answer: 32 °C
